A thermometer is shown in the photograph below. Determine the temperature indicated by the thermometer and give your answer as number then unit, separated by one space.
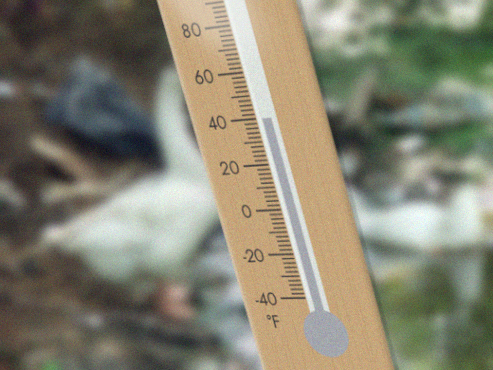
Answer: 40 °F
